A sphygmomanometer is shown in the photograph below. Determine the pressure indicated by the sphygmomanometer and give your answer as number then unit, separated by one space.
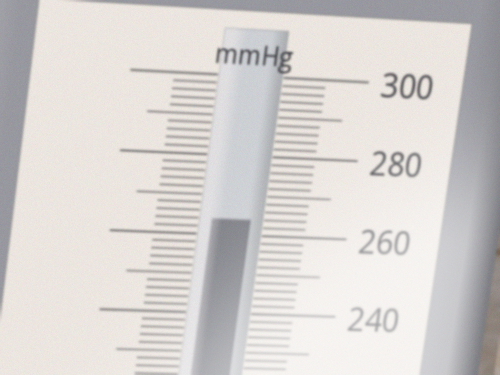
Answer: 264 mmHg
